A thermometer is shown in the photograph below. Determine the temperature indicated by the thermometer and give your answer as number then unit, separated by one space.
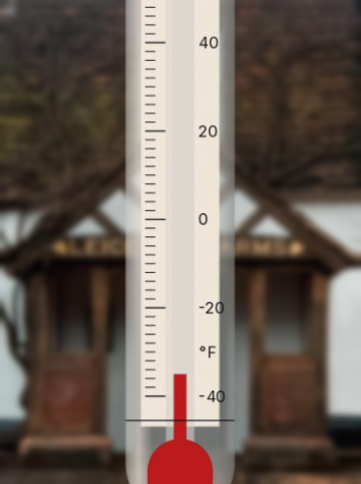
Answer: -35 °F
